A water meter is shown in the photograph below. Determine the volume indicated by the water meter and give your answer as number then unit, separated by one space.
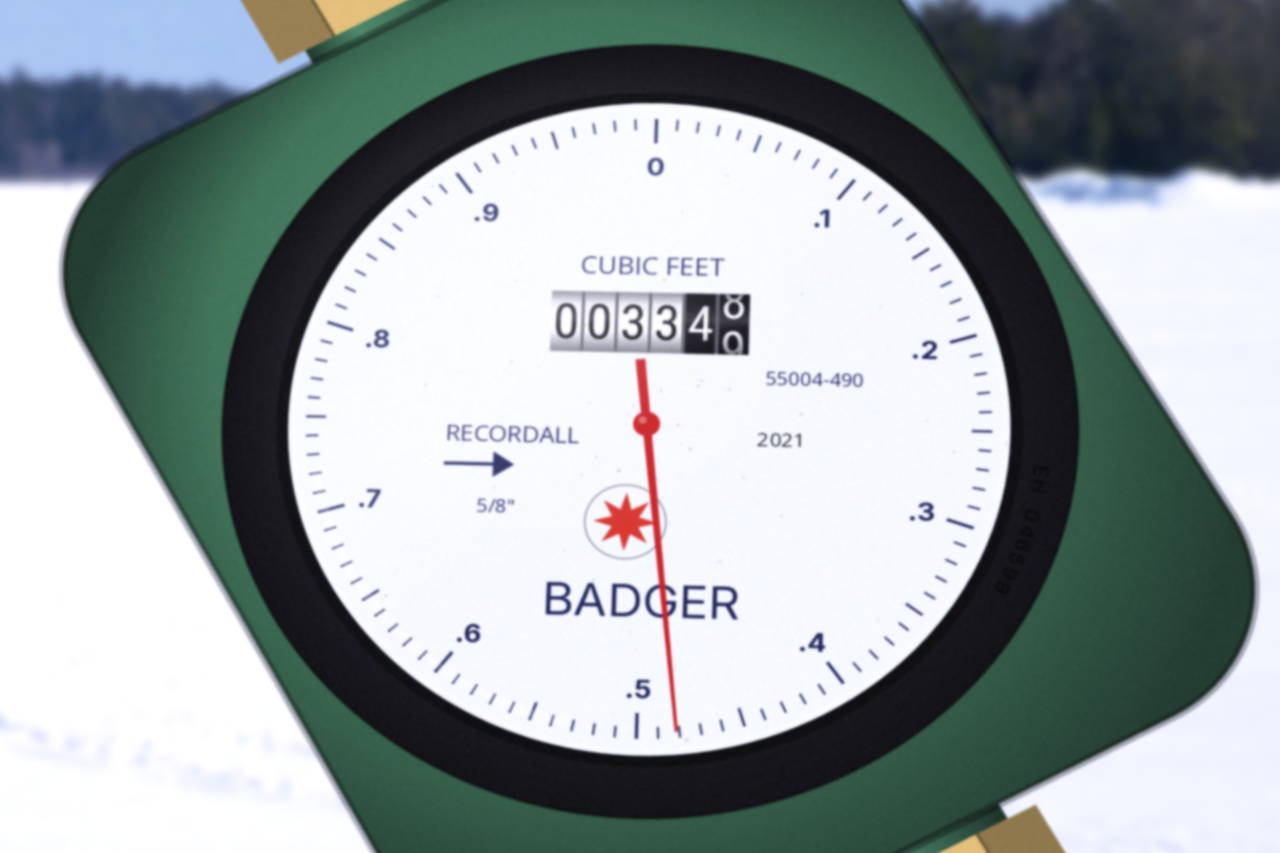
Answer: 3348.48 ft³
